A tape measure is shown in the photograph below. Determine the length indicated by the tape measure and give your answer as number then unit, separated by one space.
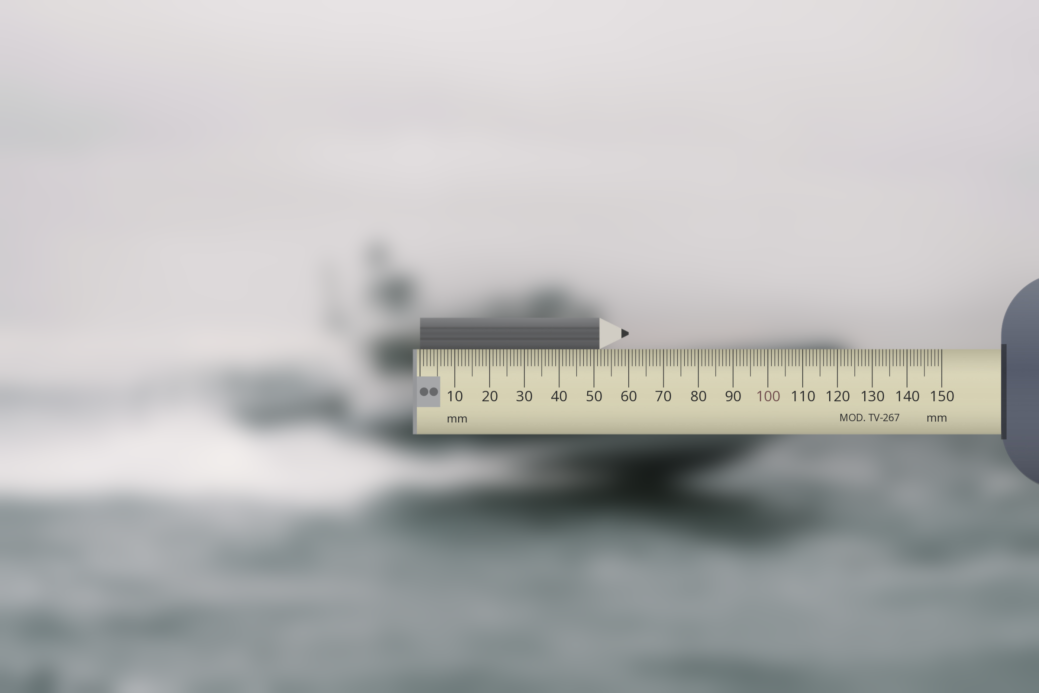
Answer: 60 mm
